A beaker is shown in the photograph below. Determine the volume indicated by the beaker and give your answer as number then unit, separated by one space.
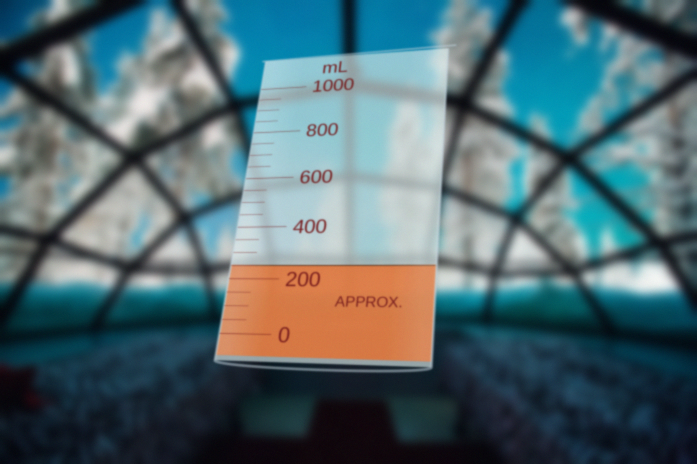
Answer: 250 mL
